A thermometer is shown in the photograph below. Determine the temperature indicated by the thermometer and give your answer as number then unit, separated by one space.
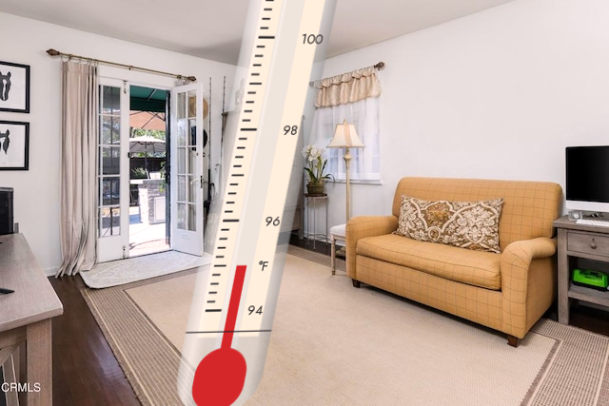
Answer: 95 °F
